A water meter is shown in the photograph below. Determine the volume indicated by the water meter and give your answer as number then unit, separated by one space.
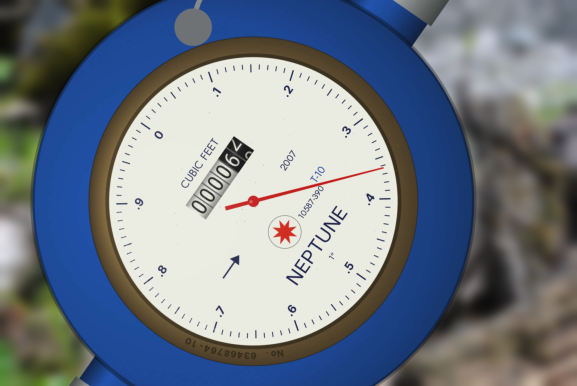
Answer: 62.36 ft³
